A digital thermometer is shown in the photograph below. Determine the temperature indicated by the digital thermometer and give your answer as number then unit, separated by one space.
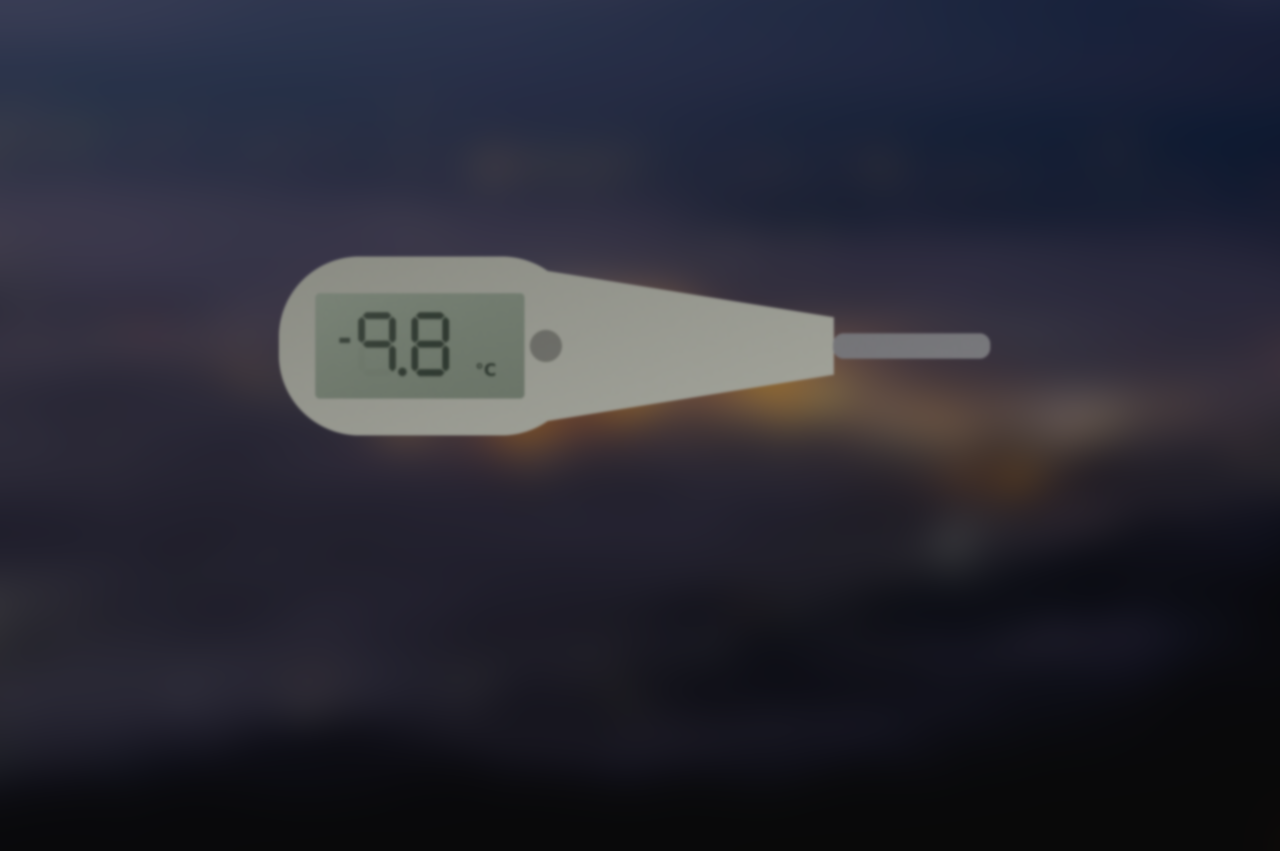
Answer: -9.8 °C
